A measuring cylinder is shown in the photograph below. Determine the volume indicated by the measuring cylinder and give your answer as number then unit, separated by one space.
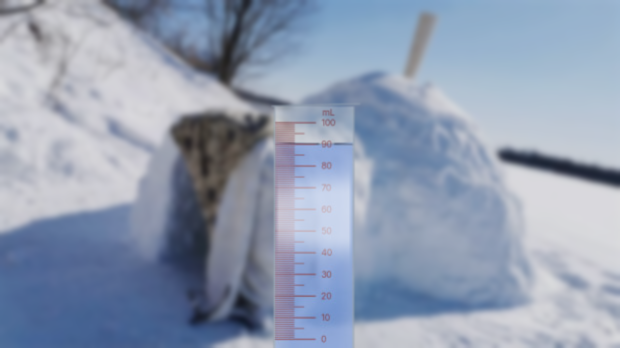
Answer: 90 mL
